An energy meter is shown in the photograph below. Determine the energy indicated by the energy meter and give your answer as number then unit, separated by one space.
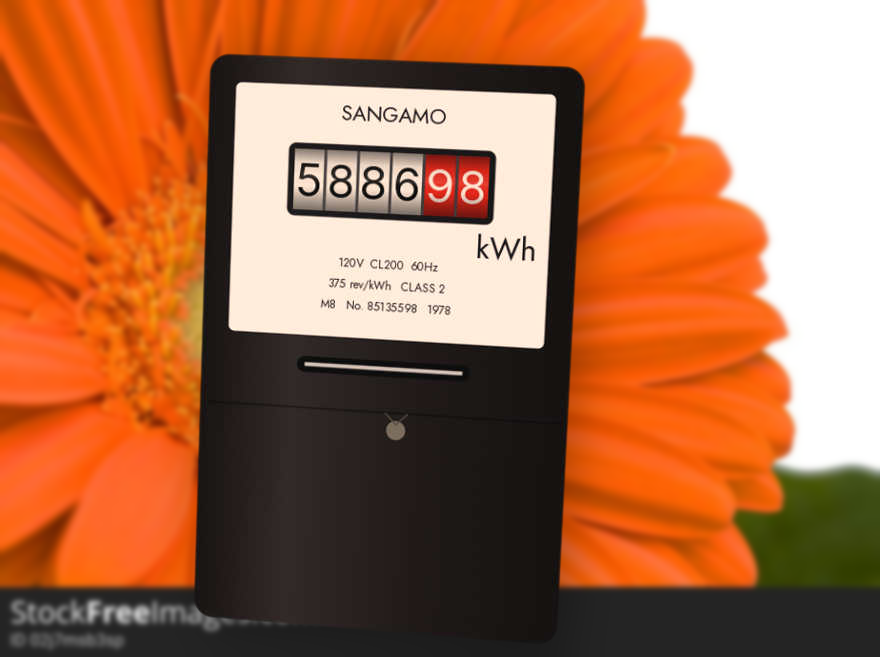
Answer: 5886.98 kWh
